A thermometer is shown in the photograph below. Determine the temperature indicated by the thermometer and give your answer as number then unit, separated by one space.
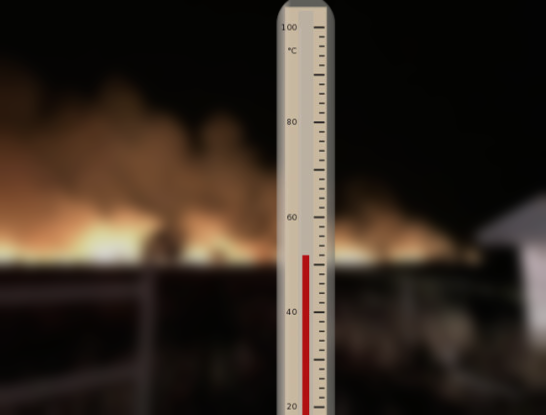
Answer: 52 °C
